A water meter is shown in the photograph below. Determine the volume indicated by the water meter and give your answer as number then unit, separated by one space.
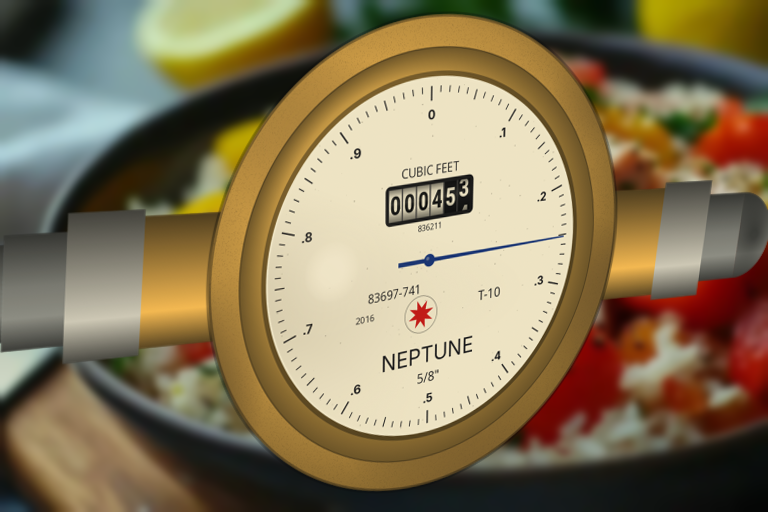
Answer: 453.25 ft³
